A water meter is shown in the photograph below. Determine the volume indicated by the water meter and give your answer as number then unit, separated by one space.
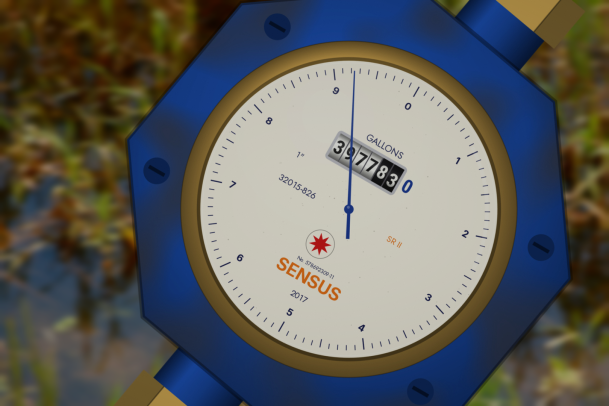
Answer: 3977829.2 gal
